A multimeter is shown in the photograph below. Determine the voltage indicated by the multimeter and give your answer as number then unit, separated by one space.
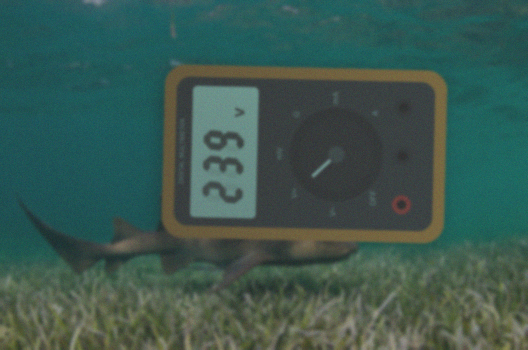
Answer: 239 V
